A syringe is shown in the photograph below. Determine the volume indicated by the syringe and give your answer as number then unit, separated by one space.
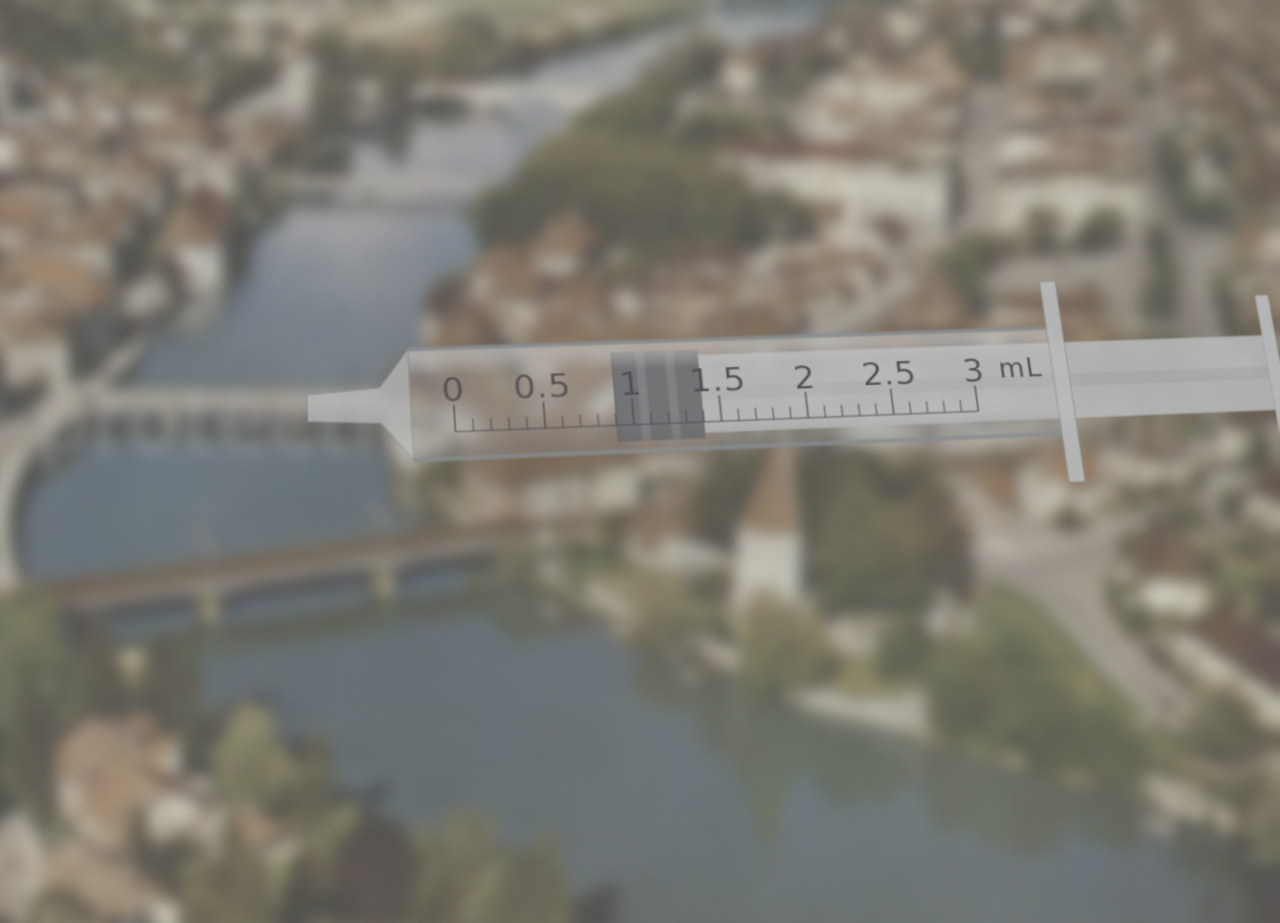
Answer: 0.9 mL
